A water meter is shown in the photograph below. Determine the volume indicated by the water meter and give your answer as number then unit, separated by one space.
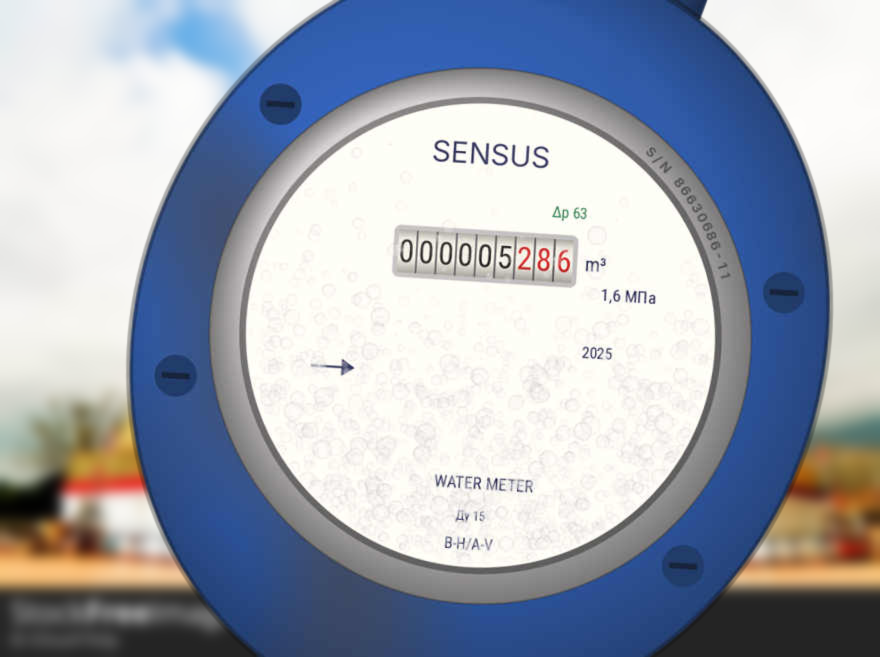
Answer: 5.286 m³
